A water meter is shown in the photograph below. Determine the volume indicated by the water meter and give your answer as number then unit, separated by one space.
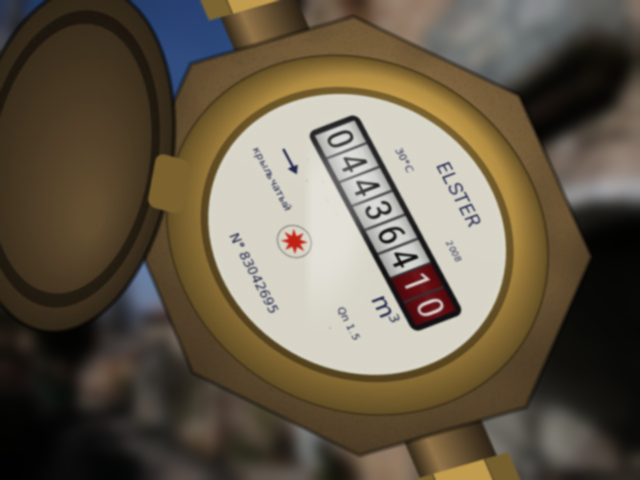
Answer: 44364.10 m³
